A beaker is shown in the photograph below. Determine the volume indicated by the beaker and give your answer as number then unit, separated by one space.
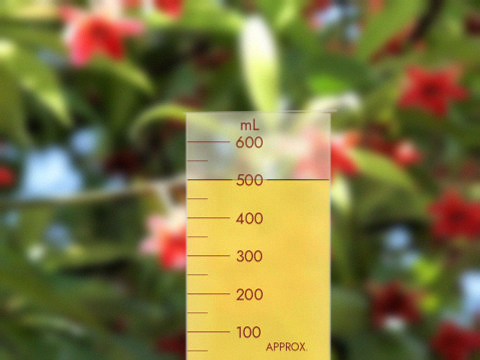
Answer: 500 mL
